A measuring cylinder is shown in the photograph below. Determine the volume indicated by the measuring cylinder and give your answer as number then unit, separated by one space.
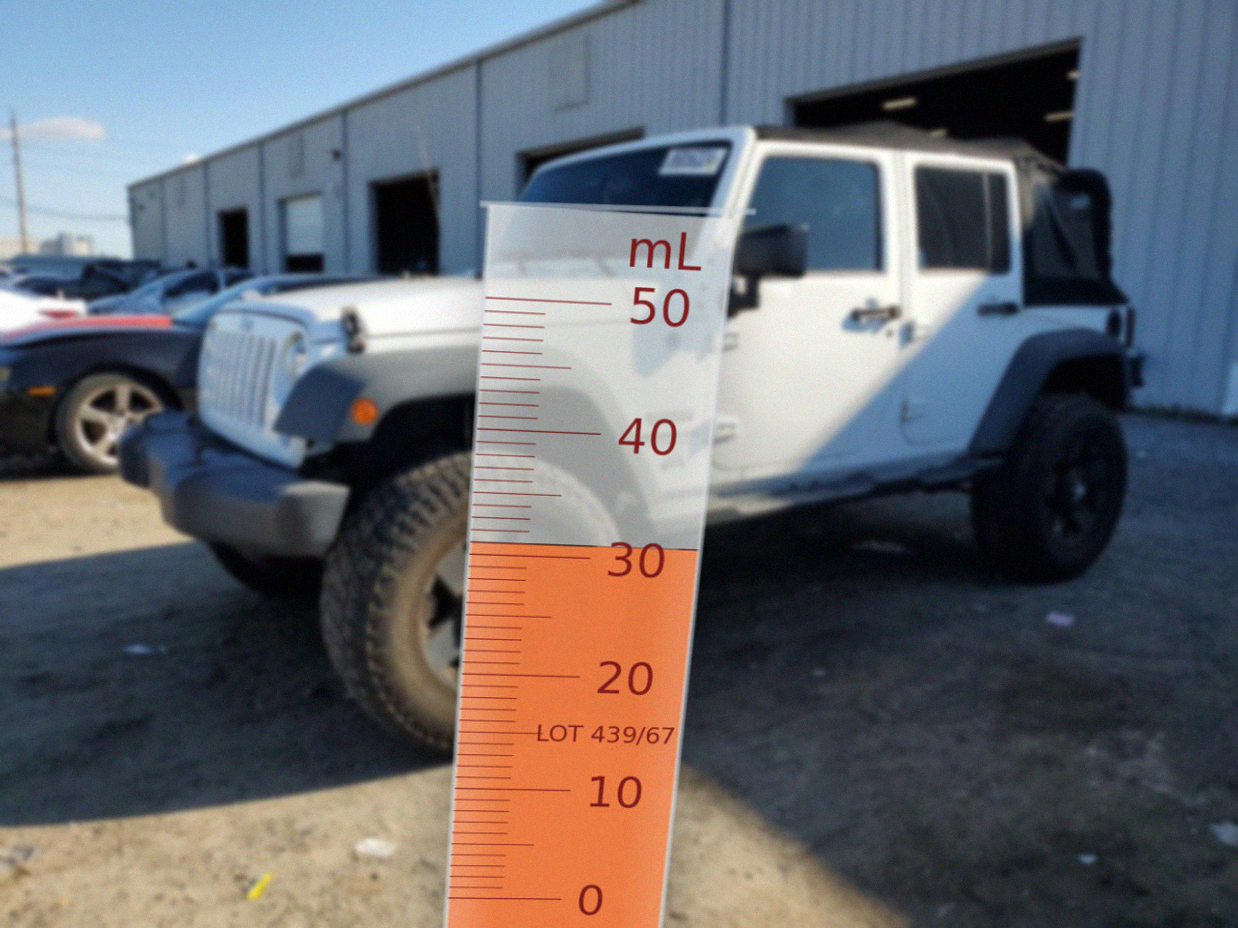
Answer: 31 mL
